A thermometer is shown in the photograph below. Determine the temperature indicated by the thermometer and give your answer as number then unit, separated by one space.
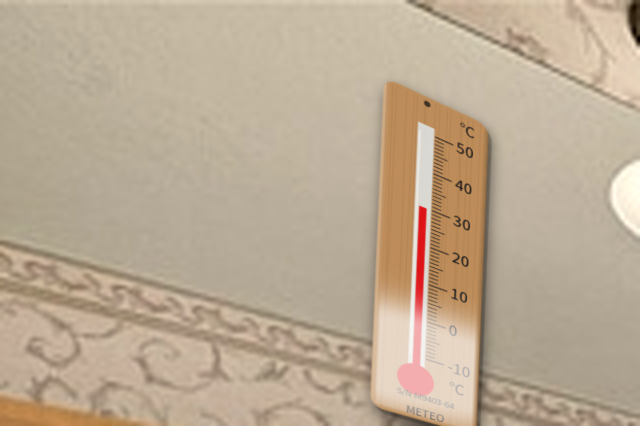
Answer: 30 °C
